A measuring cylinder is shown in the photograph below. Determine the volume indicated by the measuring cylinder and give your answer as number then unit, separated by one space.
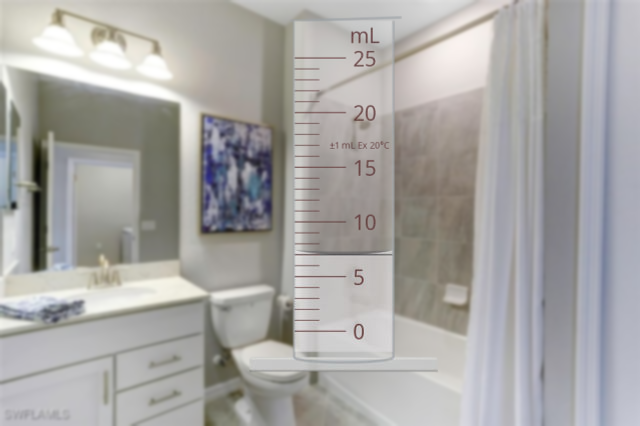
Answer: 7 mL
